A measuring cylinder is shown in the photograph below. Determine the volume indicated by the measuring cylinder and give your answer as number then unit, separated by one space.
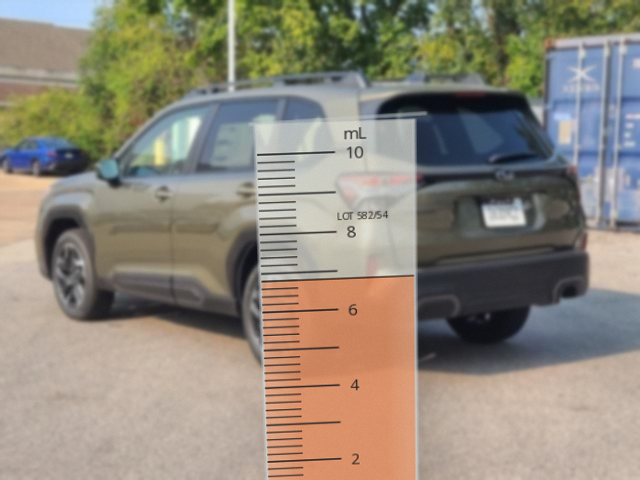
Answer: 6.8 mL
